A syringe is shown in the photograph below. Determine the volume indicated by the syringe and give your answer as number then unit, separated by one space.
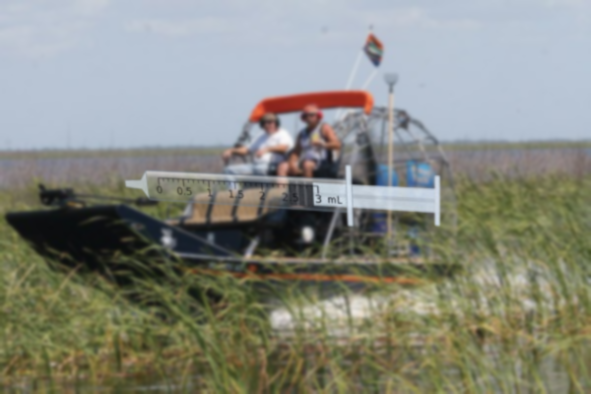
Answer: 2.5 mL
